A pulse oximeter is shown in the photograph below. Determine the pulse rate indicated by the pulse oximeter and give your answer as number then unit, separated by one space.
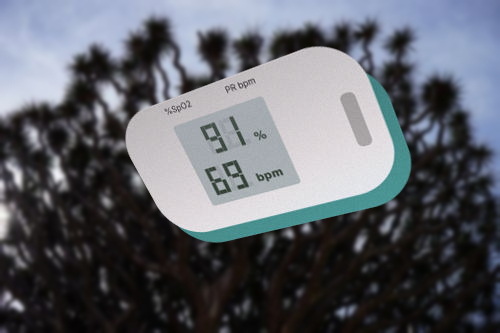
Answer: 69 bpm
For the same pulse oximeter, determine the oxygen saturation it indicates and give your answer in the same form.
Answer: 91 %
